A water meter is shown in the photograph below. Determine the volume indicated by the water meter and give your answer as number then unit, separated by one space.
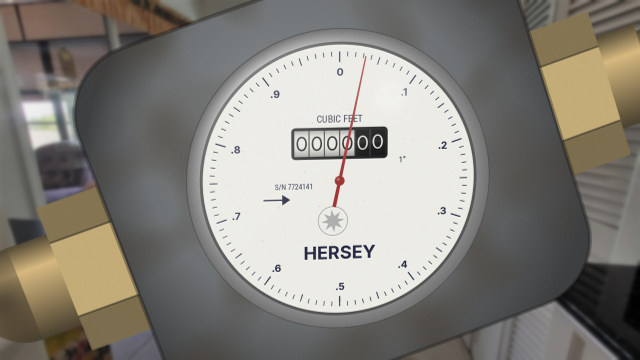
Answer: 0.03 ft³
